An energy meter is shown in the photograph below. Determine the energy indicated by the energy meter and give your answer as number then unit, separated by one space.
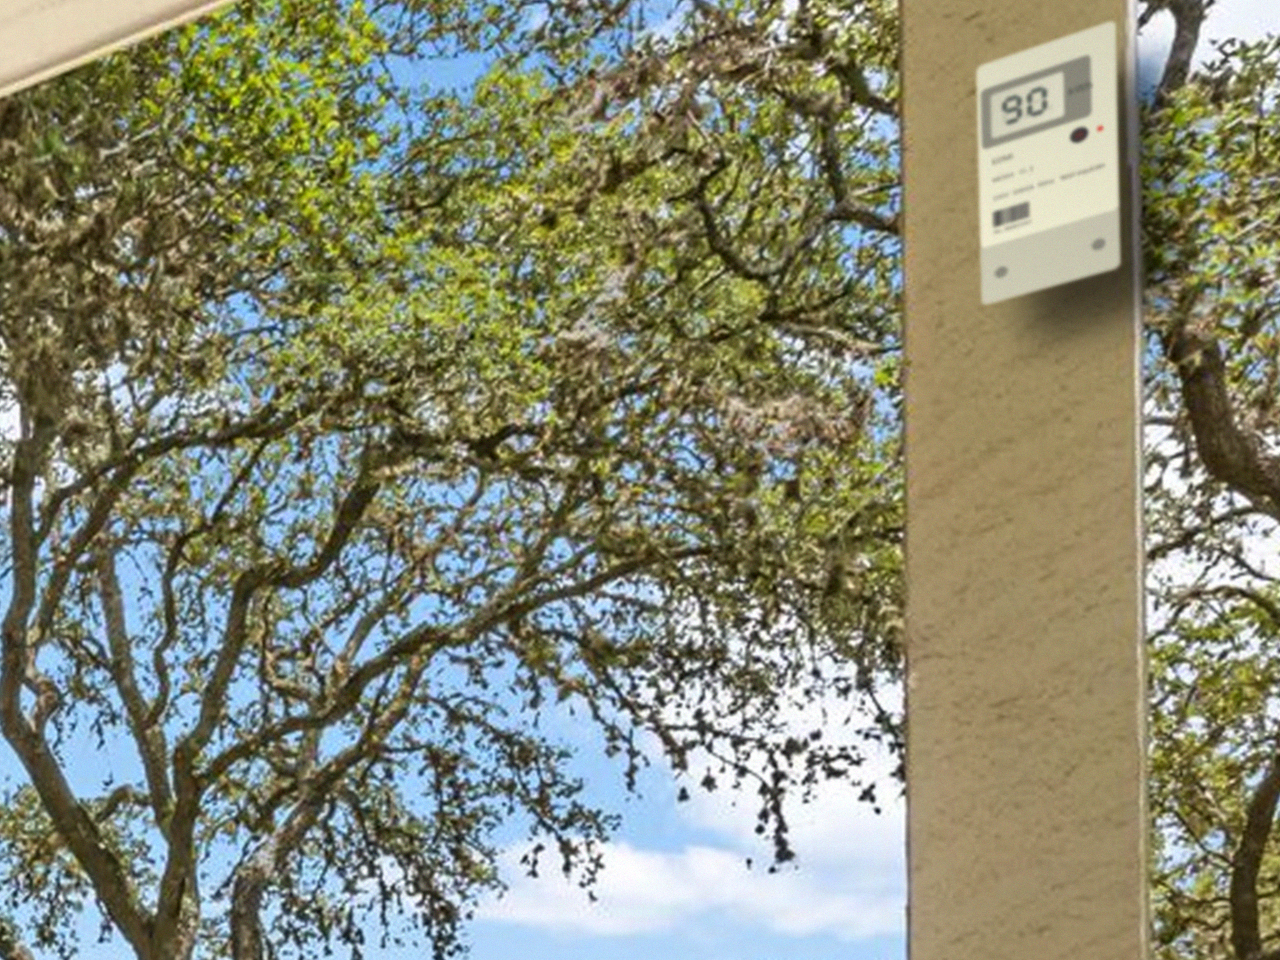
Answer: 90 kWh
